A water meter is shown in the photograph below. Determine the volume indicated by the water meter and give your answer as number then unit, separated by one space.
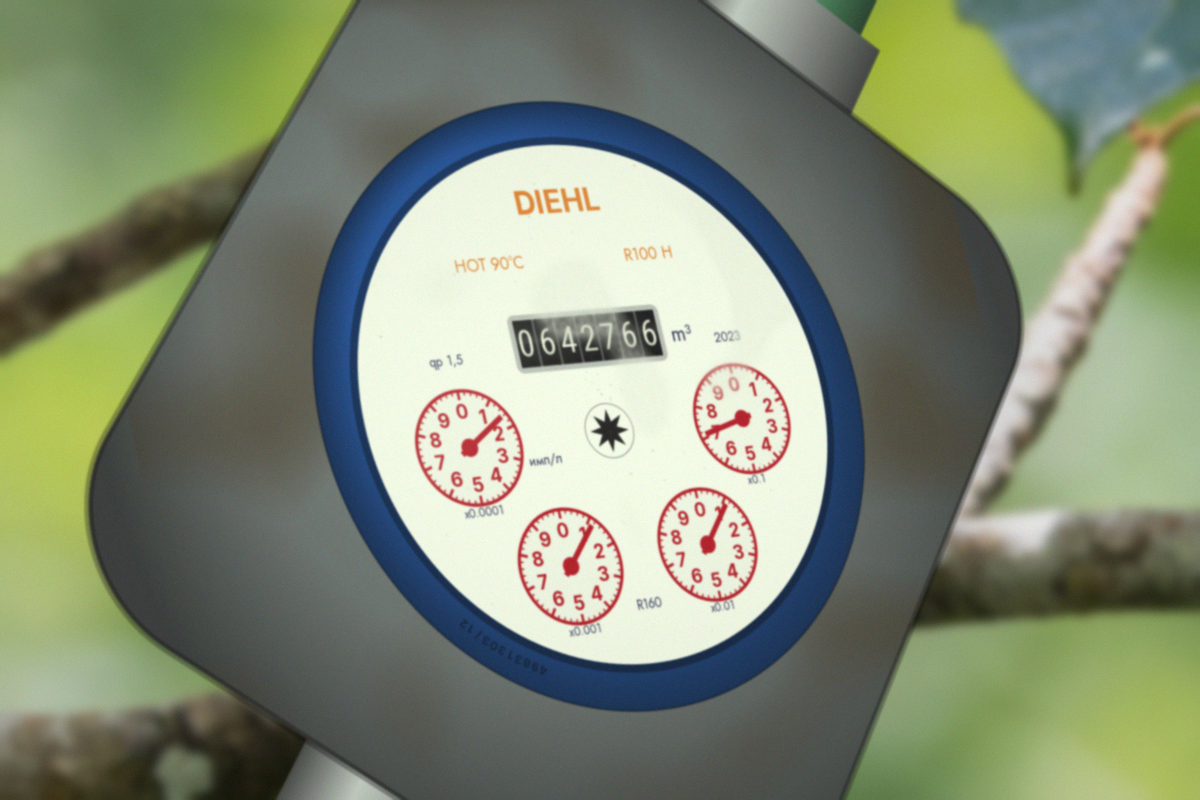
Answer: 642766.7111 m³
